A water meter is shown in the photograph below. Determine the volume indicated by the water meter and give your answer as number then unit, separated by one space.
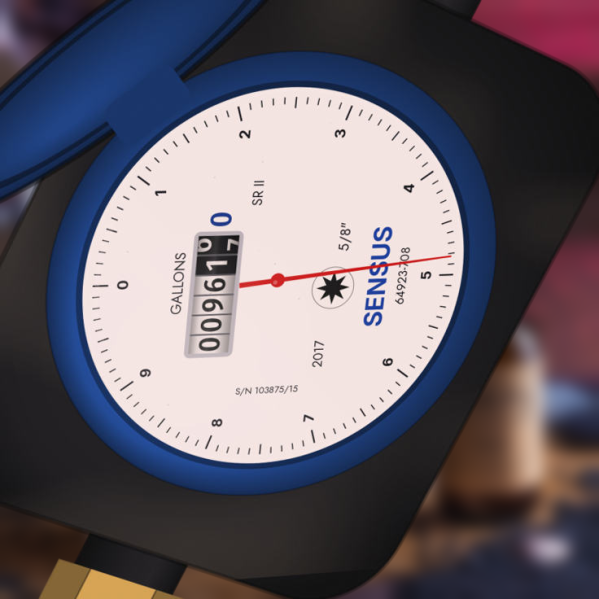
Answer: 96164.8 gal
